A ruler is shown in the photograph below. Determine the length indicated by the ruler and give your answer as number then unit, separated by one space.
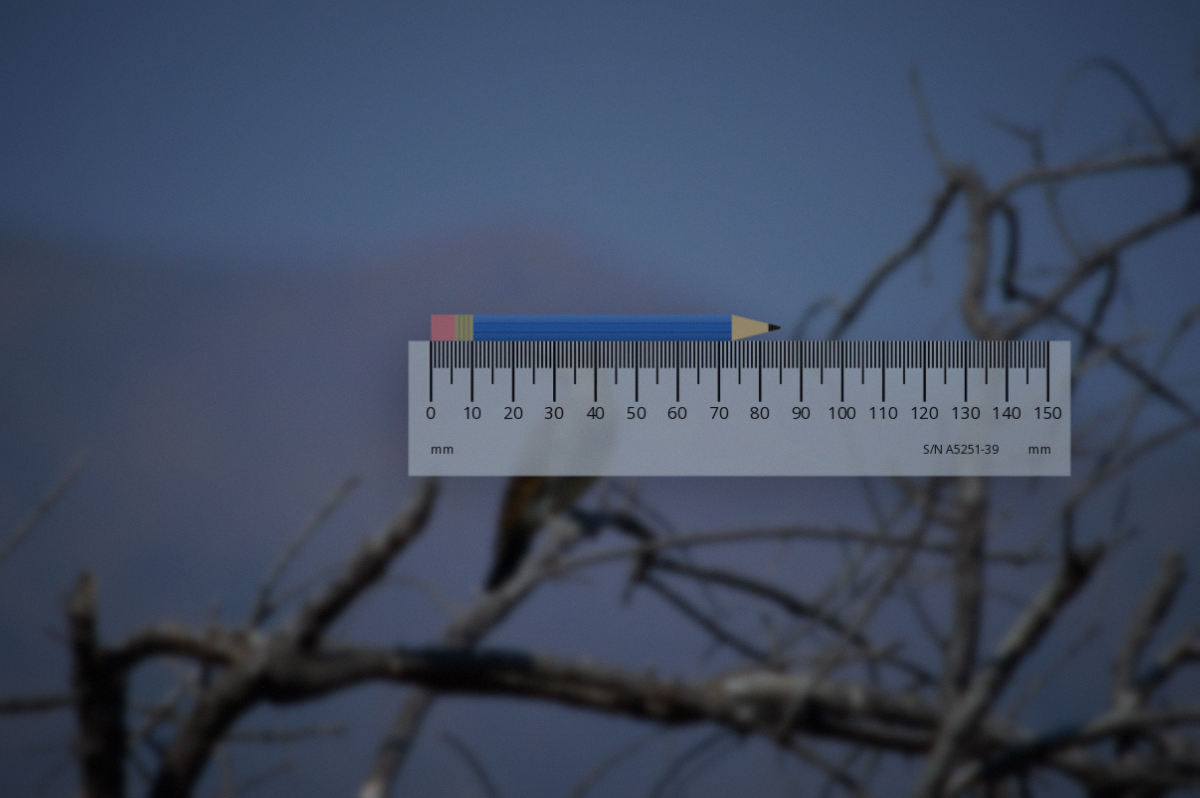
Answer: 85 mm
